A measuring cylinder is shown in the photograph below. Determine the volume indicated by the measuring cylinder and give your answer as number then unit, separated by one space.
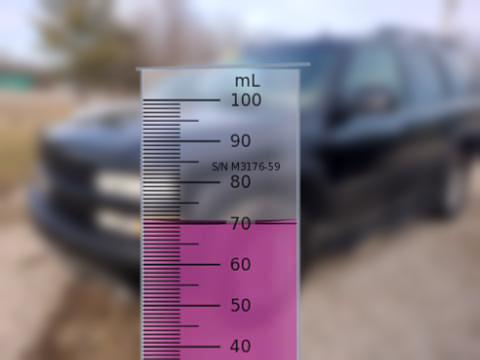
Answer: 70 mL
